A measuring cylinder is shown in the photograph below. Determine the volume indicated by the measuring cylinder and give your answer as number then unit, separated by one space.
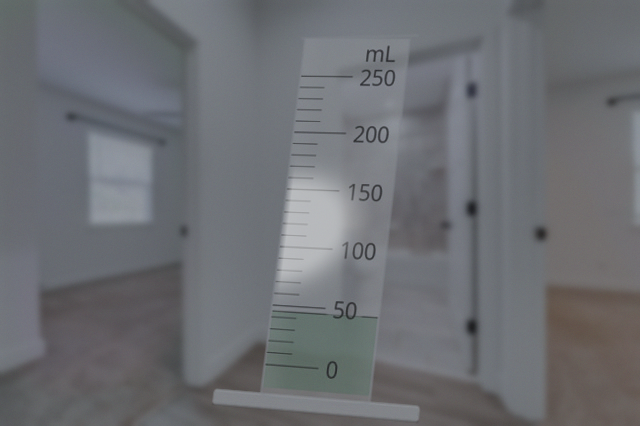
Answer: 45 mL
